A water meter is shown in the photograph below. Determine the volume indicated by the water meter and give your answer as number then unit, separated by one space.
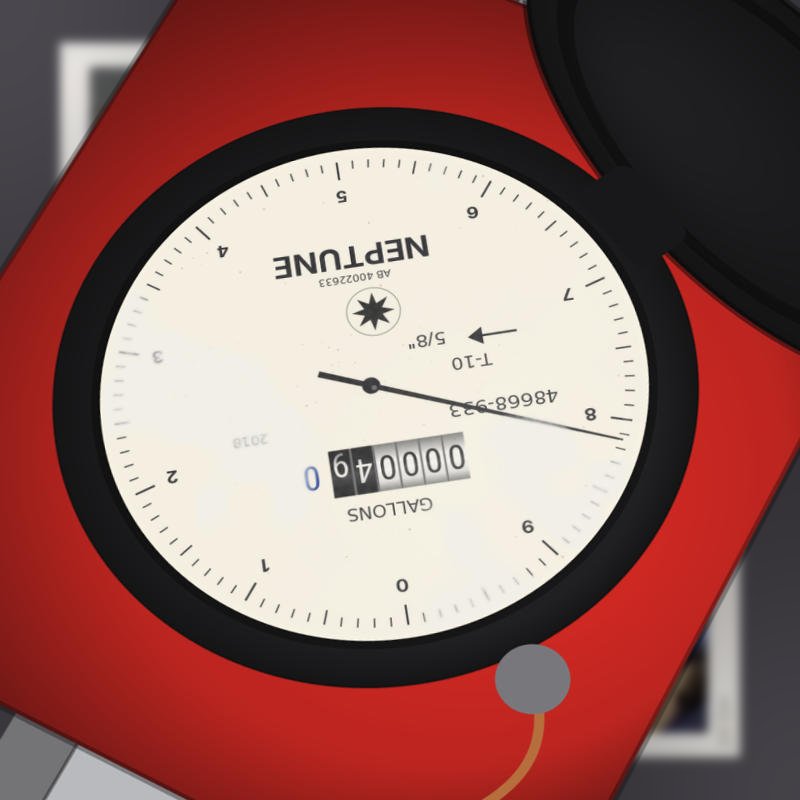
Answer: 488.1 gal
